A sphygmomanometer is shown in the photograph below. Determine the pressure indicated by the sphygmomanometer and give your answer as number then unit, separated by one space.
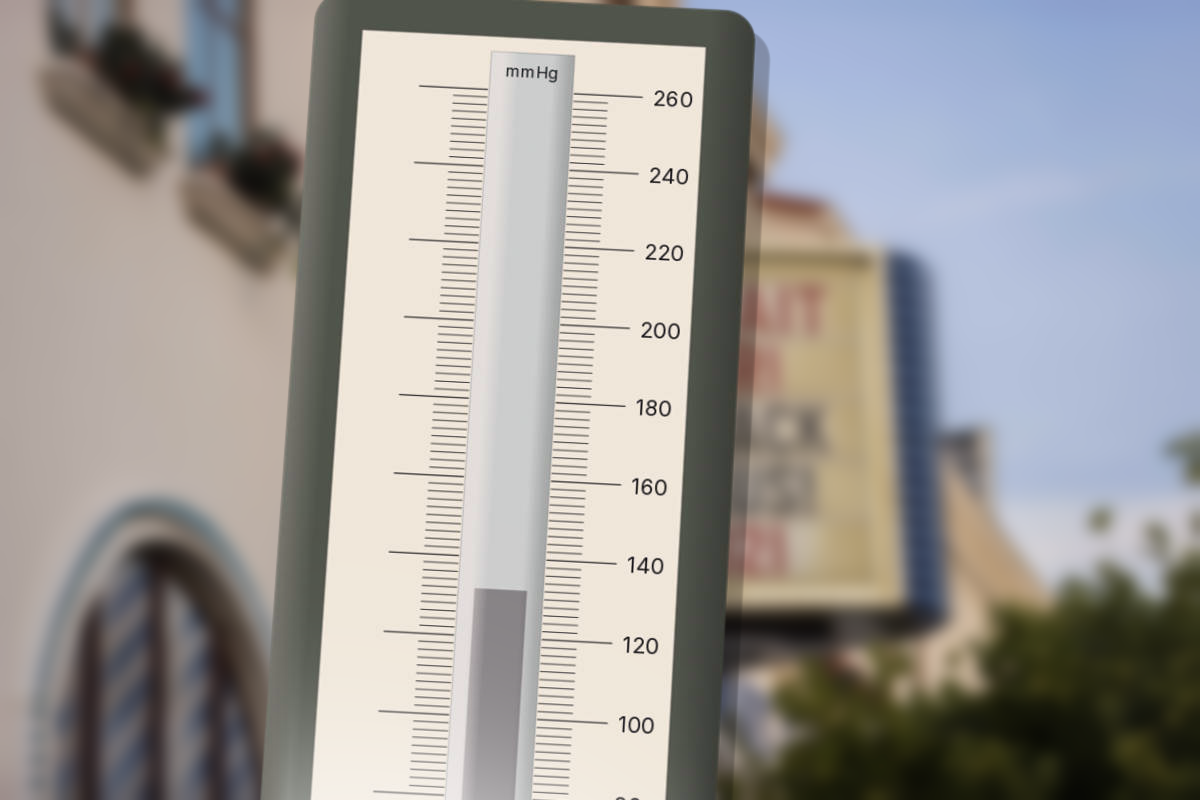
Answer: 132 mmHg
